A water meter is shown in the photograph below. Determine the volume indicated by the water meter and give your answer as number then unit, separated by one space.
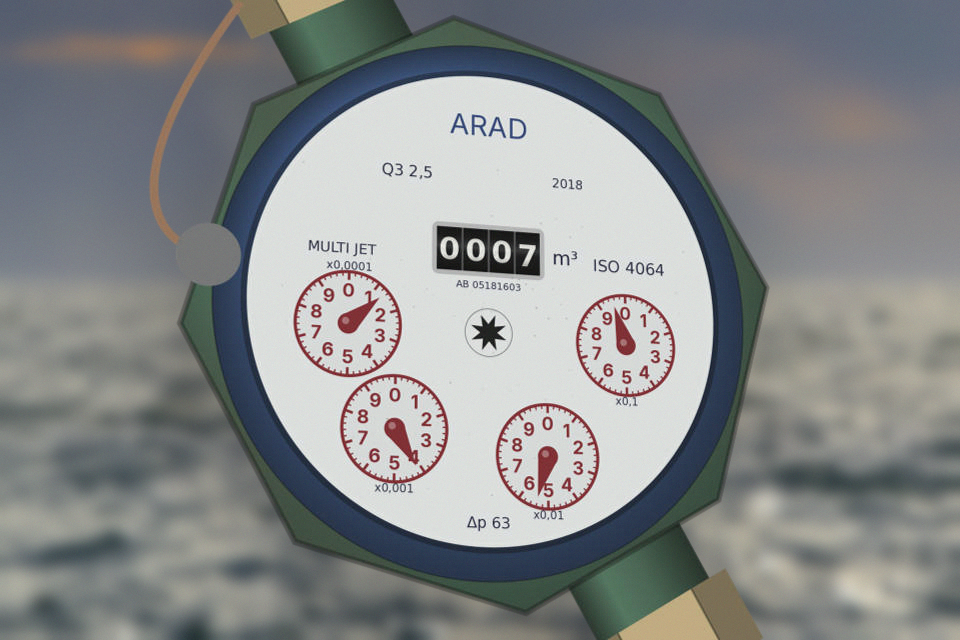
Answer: 6.9541 m³
